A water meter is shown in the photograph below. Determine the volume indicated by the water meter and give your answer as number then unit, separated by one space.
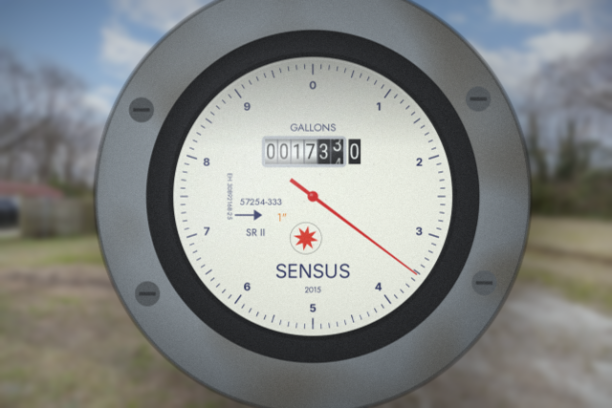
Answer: 17333.5 gal
